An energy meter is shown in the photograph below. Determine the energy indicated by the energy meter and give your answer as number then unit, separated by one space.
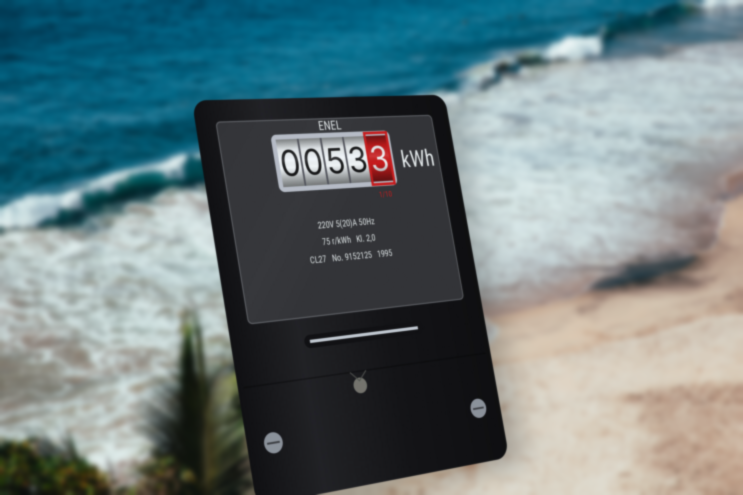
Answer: 53.3 kWh
